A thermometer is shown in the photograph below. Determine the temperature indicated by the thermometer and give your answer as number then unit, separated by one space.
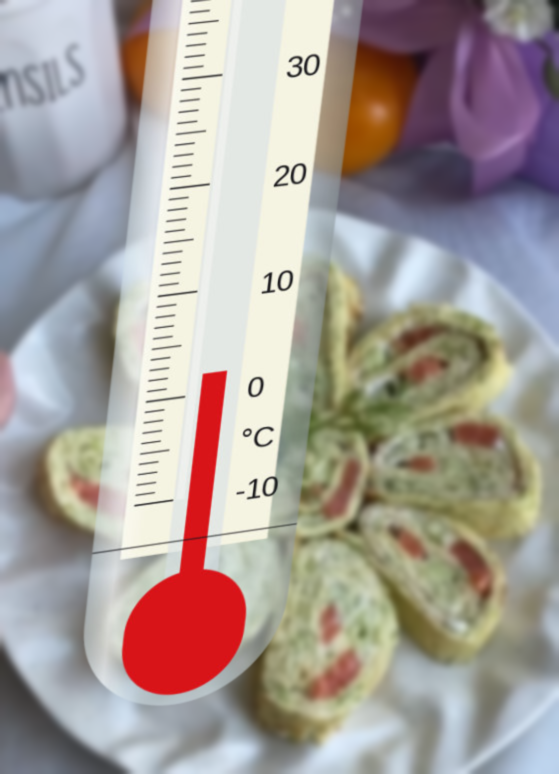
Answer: 2 °C
